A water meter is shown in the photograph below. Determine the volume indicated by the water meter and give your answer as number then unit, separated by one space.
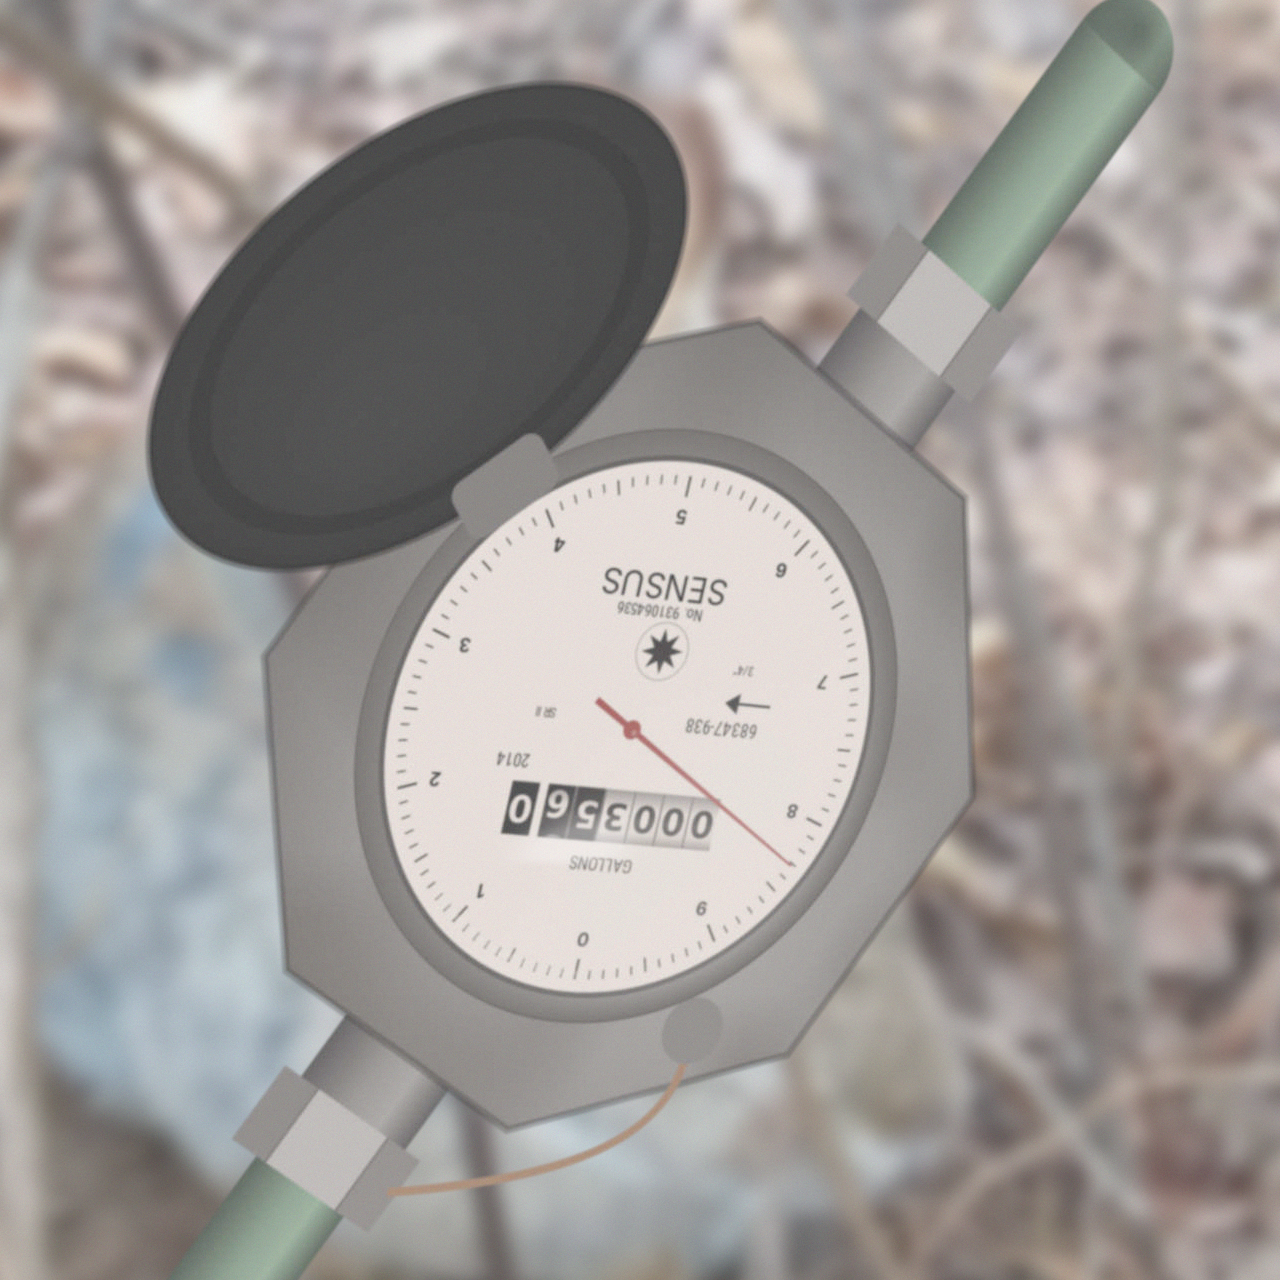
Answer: 3558.3 gal
